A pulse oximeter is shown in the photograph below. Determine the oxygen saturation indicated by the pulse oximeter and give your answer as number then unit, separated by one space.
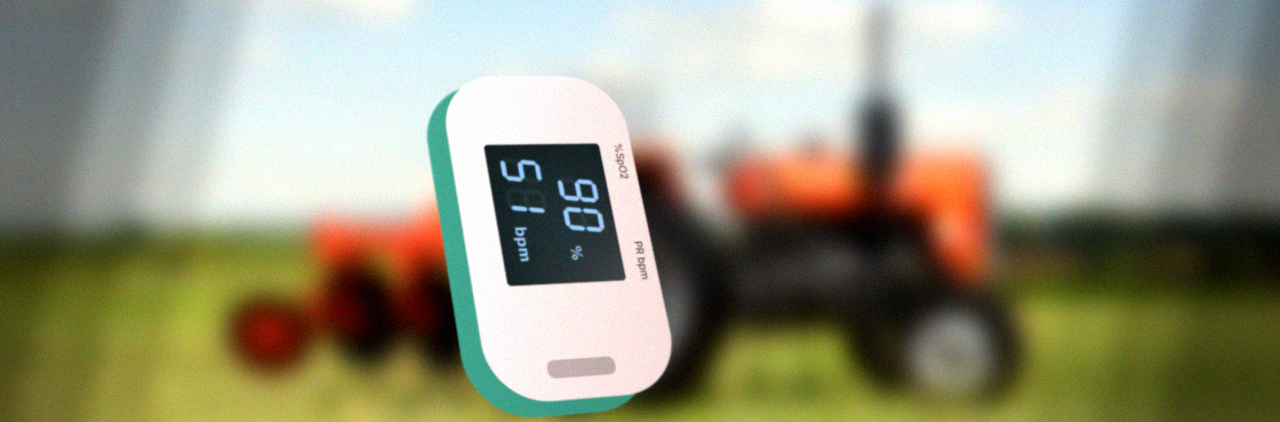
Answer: 90 %
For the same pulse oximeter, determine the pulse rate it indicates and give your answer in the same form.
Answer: 51 bpm
